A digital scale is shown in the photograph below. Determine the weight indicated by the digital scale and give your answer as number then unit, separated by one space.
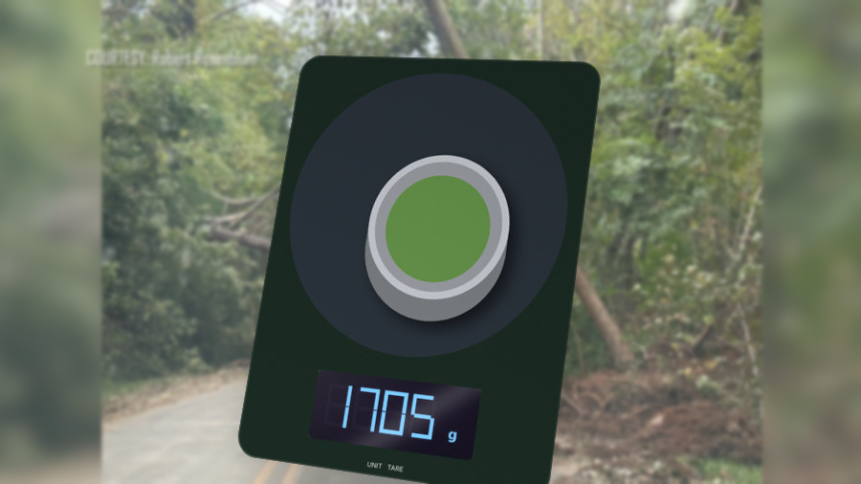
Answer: 1705 g
